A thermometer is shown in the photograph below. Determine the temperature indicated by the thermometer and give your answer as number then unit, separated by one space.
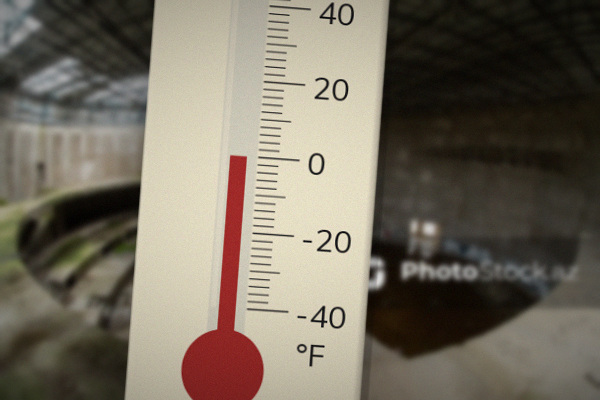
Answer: 0 °F
